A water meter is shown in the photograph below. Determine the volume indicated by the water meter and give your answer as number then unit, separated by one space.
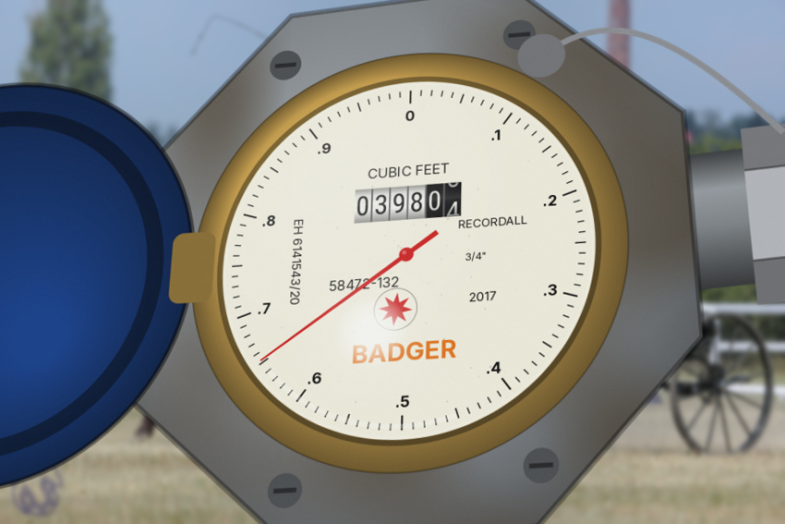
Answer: 39803.65 ft³
